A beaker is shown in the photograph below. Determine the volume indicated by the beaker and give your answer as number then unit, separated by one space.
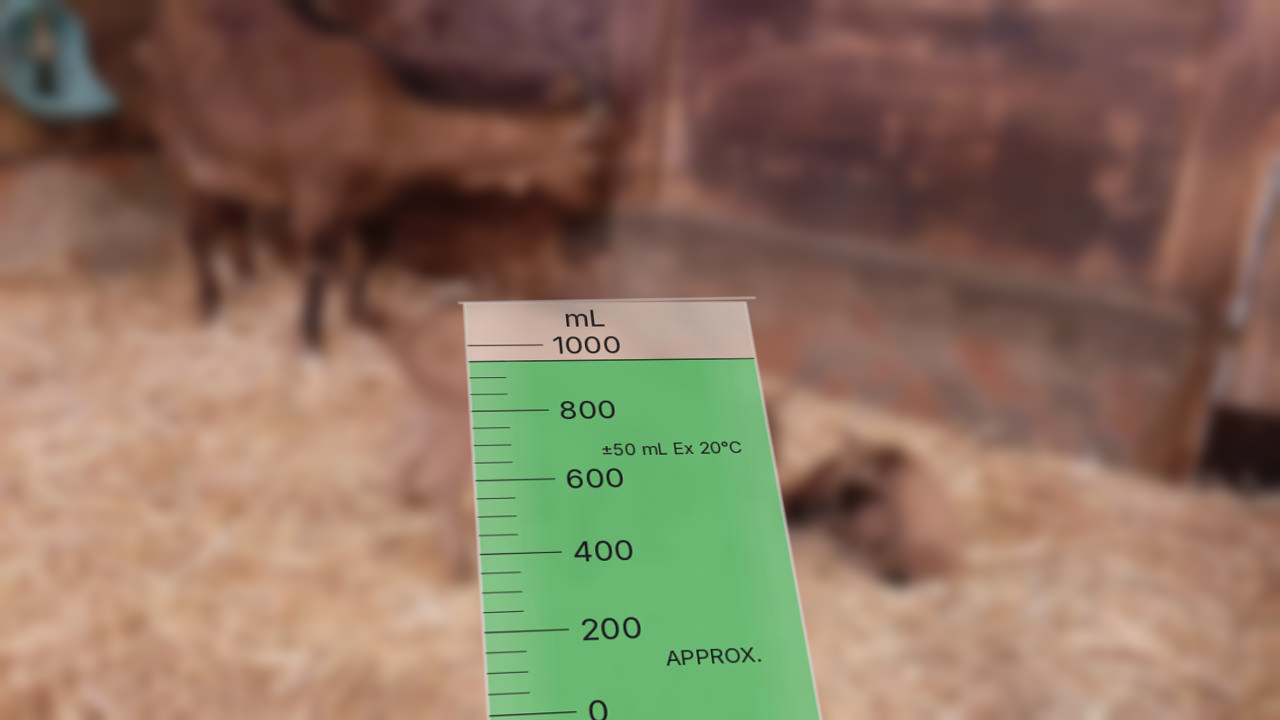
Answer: 950 mL
